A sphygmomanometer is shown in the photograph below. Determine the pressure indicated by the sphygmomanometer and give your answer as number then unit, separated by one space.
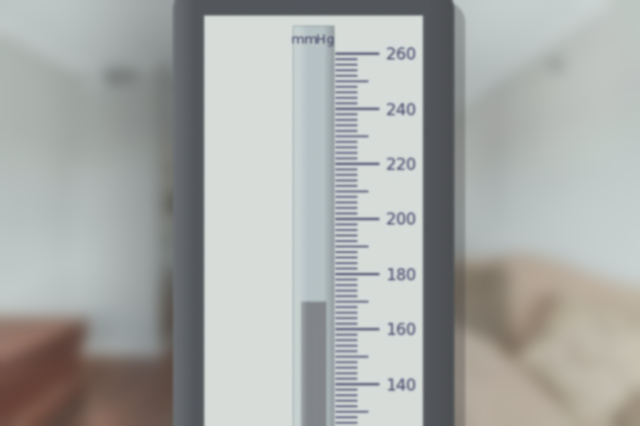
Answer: 170 mmHg
